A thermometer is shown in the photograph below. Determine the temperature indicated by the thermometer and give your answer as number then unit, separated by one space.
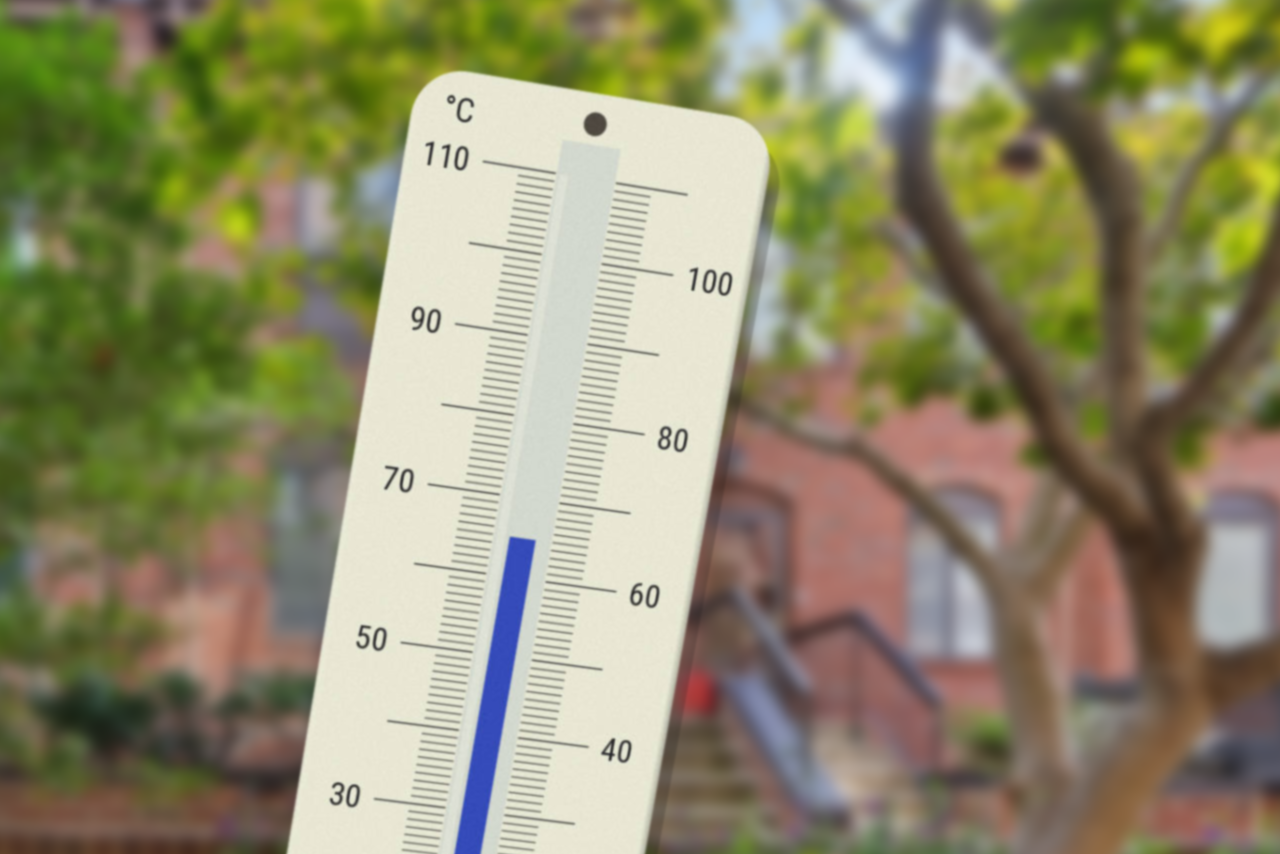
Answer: 65 °C
